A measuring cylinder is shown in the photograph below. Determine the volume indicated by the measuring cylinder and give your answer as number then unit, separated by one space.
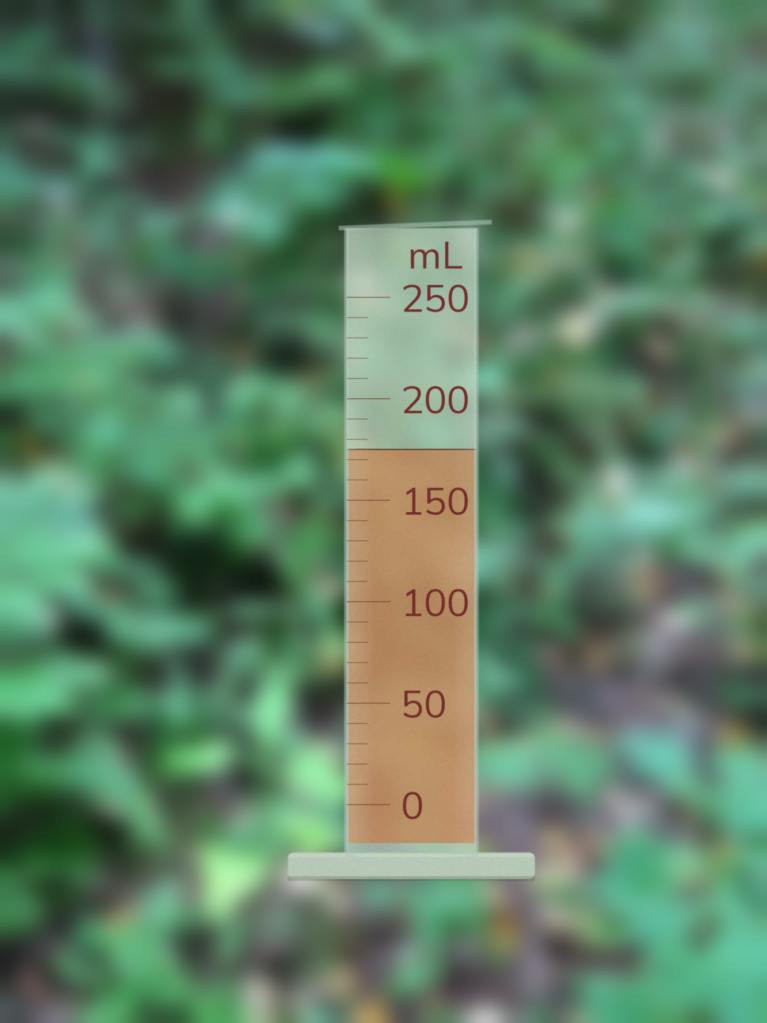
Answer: 175 mL
